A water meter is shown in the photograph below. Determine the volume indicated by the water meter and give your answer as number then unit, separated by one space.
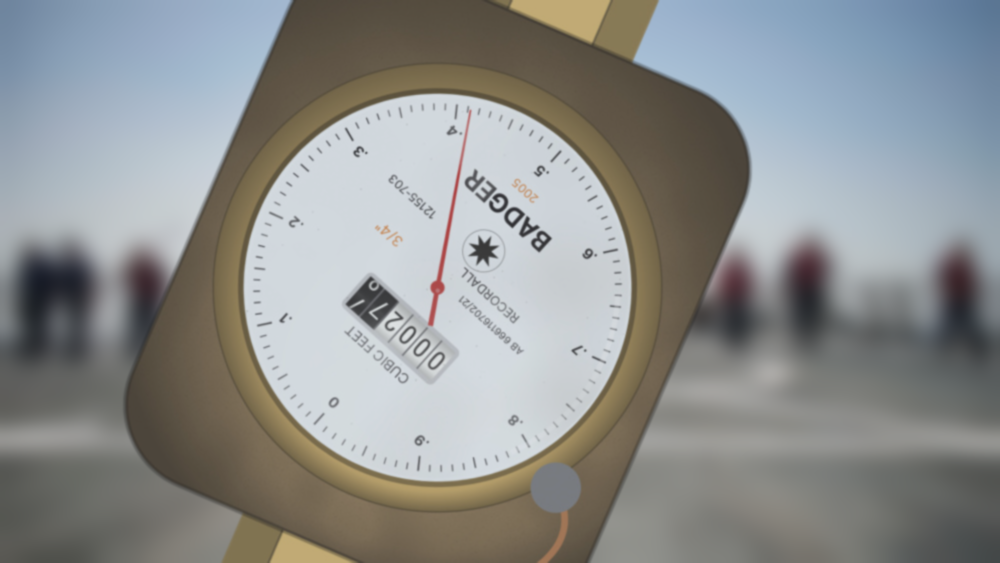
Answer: 277.41 ft³
